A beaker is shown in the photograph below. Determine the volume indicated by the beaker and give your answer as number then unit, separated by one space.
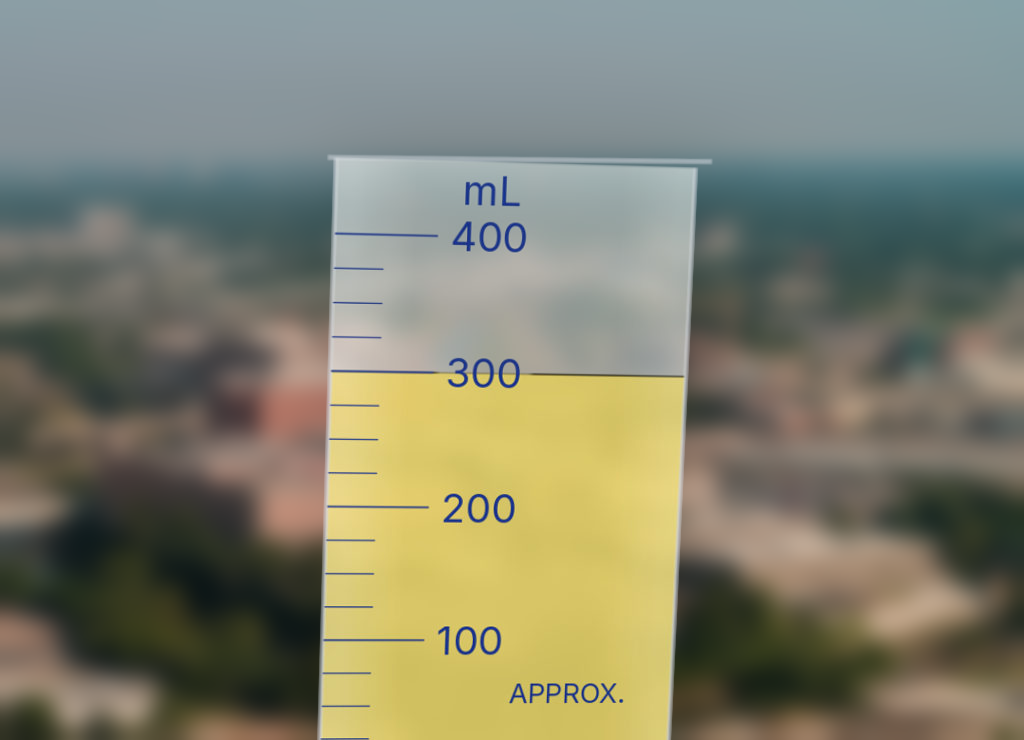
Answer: 300 mL
